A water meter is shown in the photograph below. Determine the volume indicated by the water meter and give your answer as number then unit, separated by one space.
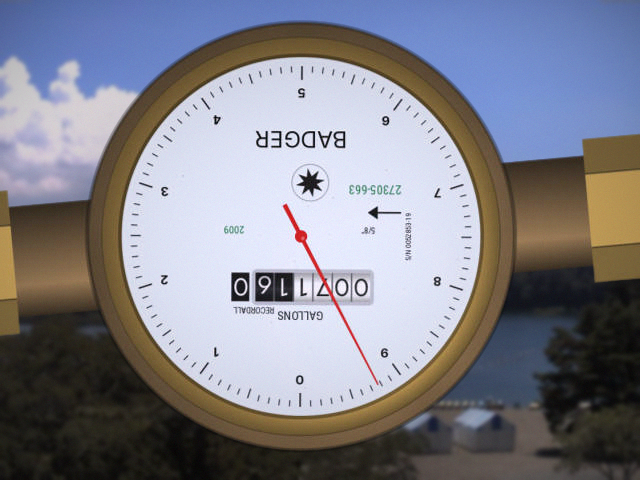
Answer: 71159.2 gal
